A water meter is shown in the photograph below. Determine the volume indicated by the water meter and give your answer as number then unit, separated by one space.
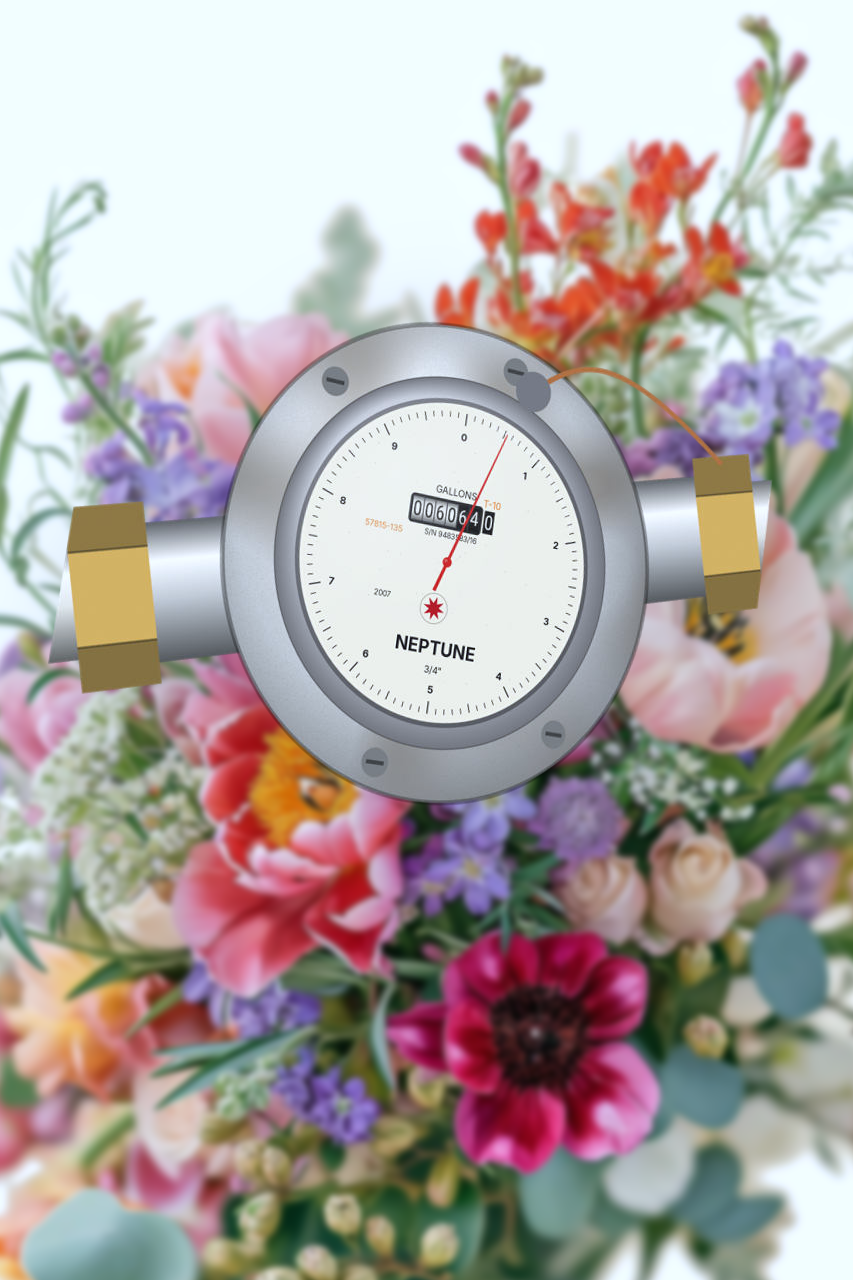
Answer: 60640.5 gal
